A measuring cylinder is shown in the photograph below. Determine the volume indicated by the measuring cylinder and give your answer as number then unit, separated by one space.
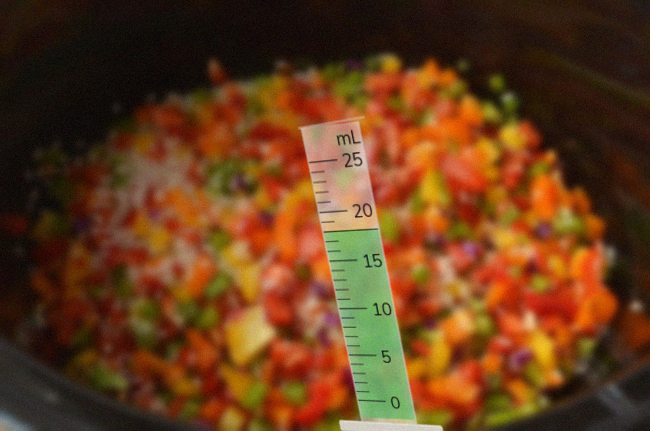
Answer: 18 mL
